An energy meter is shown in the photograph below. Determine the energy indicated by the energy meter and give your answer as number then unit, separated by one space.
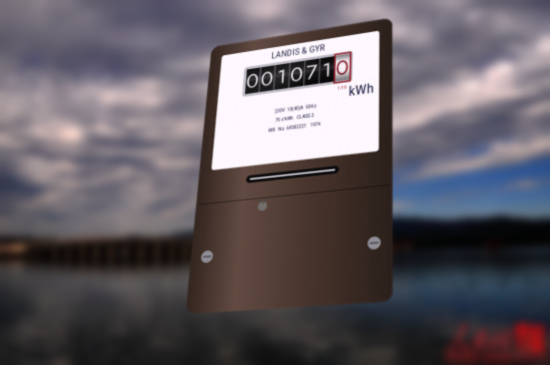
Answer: 1071.0 kWh
